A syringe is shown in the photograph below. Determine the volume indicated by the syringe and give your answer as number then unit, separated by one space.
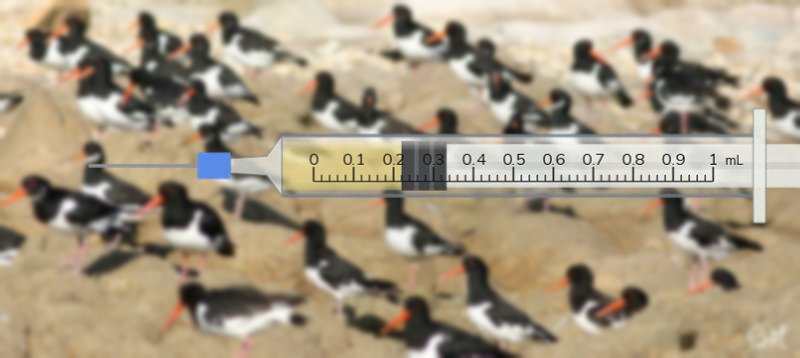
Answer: 0.22 mL
